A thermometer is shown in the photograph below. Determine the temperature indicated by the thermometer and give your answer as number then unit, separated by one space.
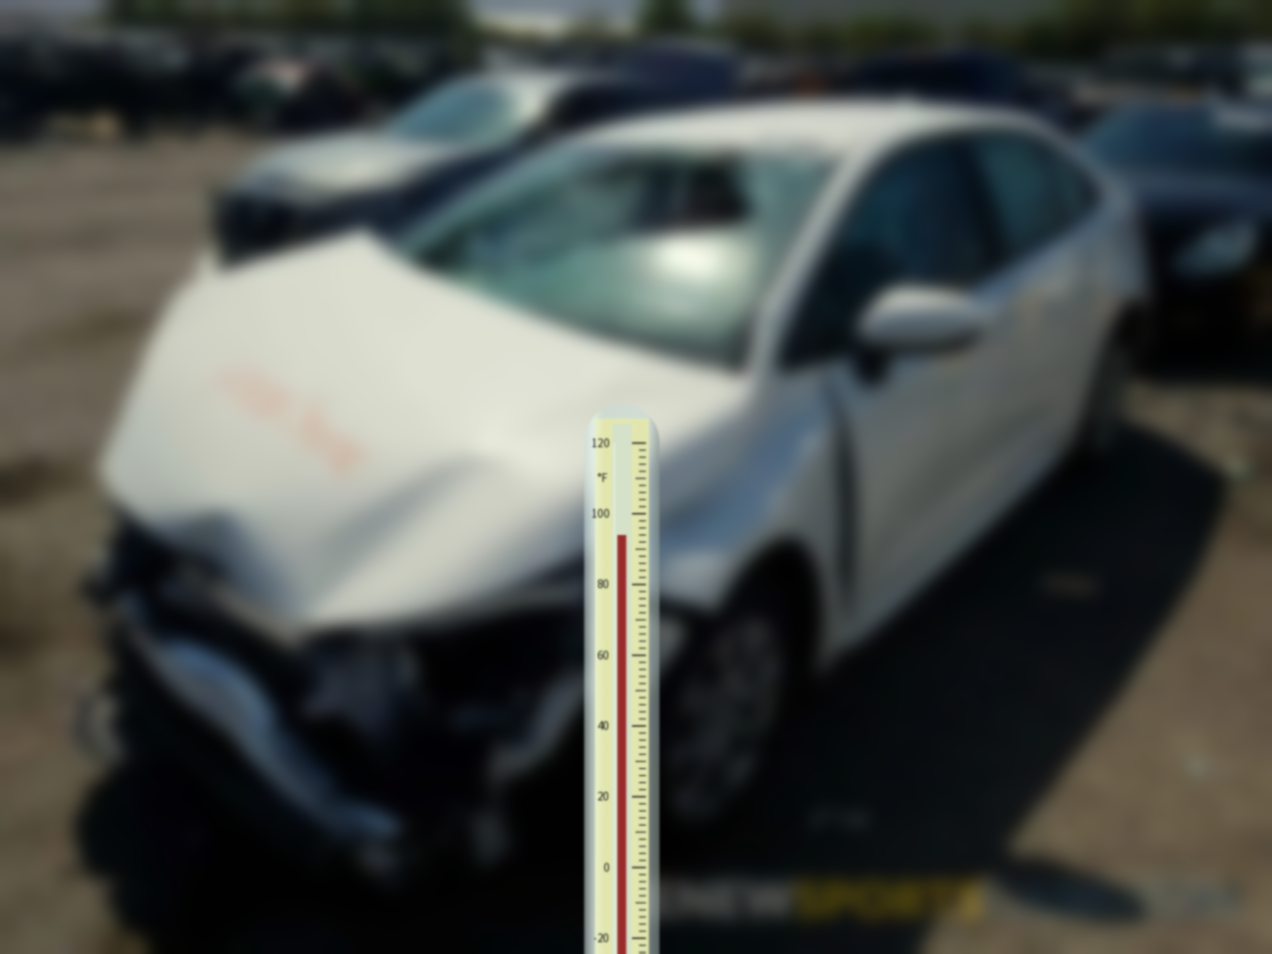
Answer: 94 °F
